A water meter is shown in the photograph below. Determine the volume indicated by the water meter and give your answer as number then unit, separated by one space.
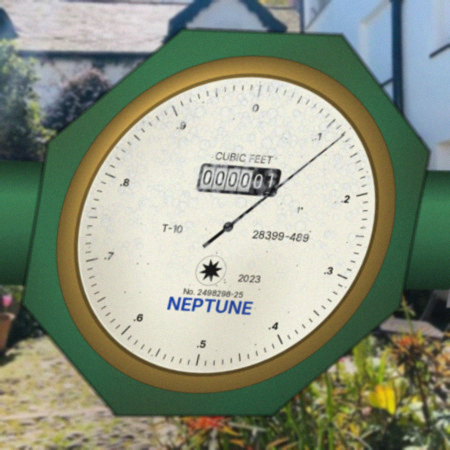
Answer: 1.12 ft³
